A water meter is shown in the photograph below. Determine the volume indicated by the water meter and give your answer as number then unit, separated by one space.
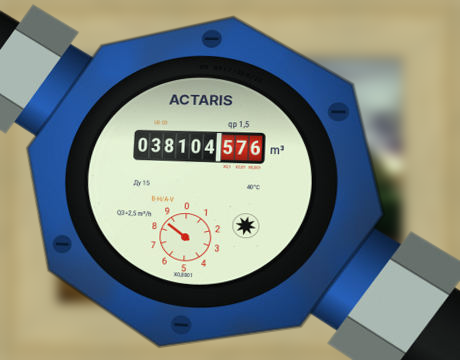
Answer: 38104.5768 m³
